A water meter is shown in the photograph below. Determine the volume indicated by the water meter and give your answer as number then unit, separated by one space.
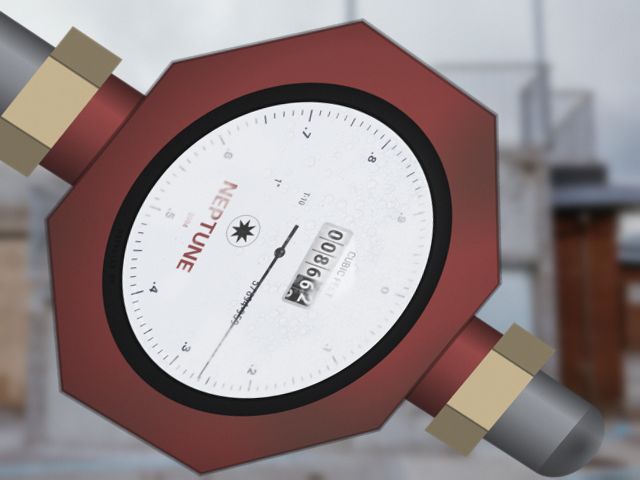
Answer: 8662.26 ft³
